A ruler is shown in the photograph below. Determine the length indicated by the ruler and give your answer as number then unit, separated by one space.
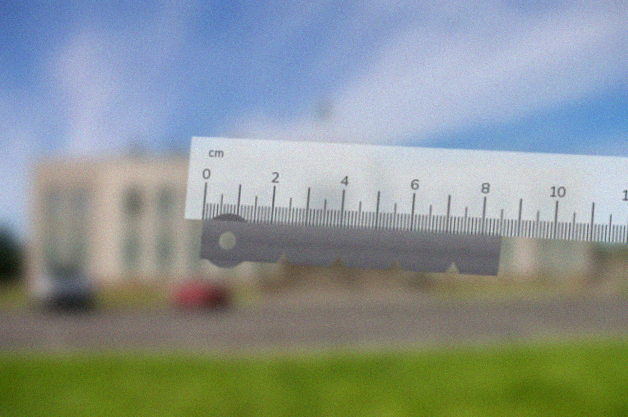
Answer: 8.5 cm
